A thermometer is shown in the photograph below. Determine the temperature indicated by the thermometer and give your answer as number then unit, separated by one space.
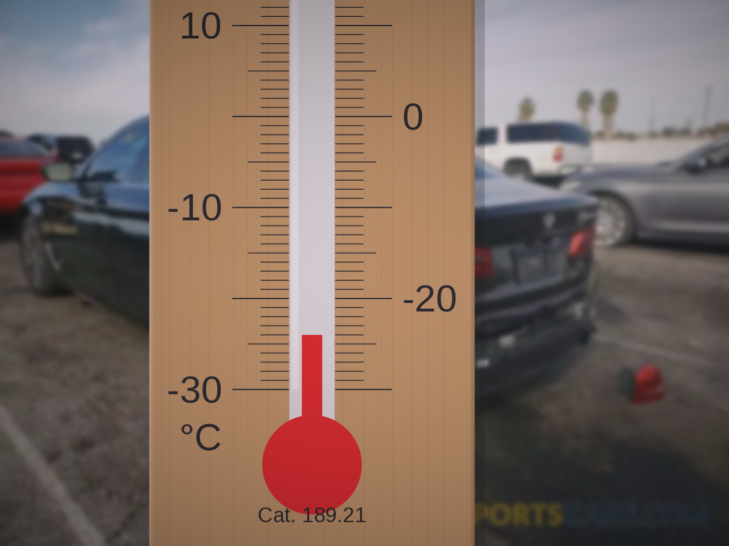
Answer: -24 °C
